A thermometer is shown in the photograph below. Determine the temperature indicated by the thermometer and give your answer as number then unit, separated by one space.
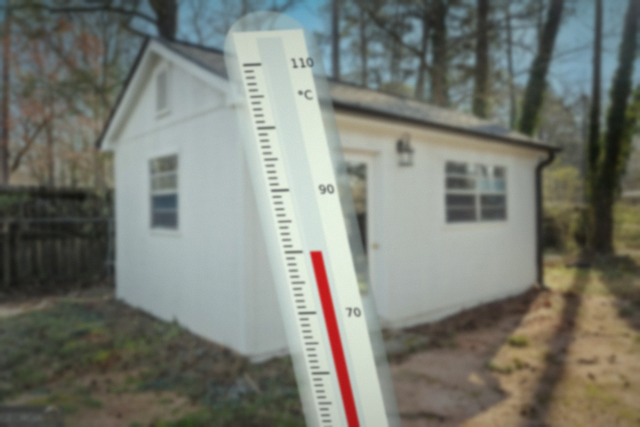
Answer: 80 °C
